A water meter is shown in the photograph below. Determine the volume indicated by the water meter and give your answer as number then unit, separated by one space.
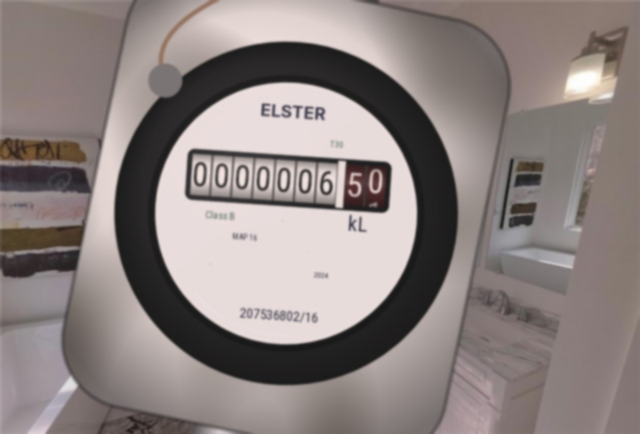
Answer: 6.50 kL
